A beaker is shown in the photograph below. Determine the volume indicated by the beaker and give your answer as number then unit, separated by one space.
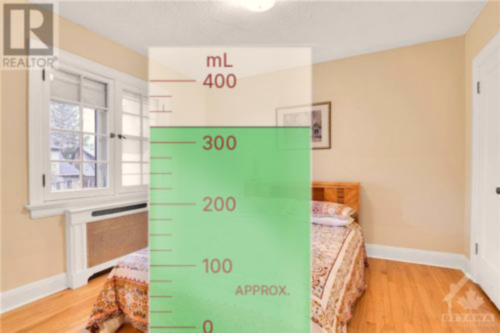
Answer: 325 mL
